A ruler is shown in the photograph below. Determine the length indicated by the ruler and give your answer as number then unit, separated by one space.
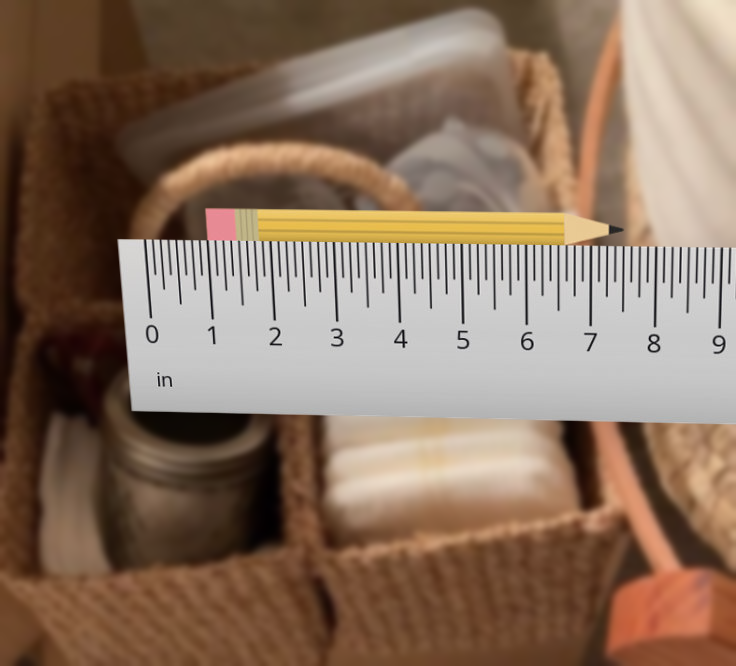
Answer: 6.5 in
